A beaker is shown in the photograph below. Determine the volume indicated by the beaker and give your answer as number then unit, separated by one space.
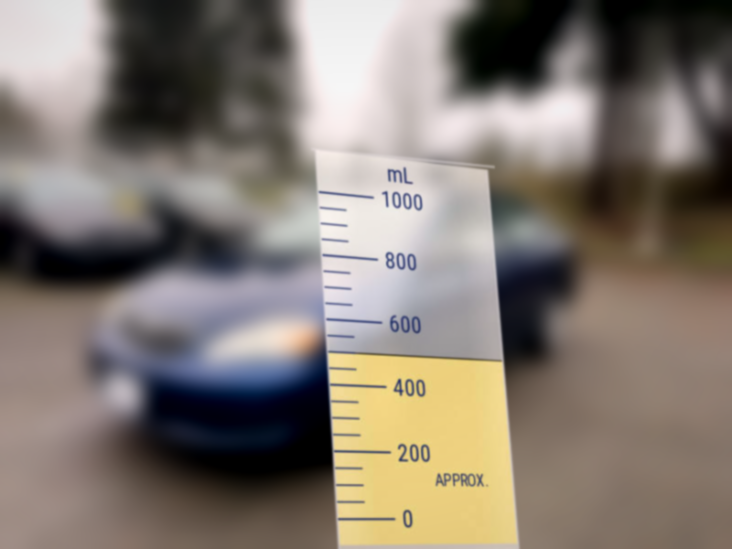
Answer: 500 mL
